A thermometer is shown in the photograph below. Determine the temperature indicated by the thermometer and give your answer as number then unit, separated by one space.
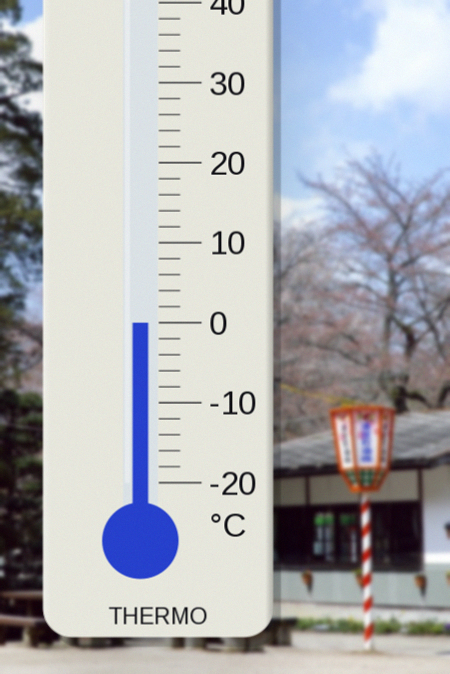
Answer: 0 °C
